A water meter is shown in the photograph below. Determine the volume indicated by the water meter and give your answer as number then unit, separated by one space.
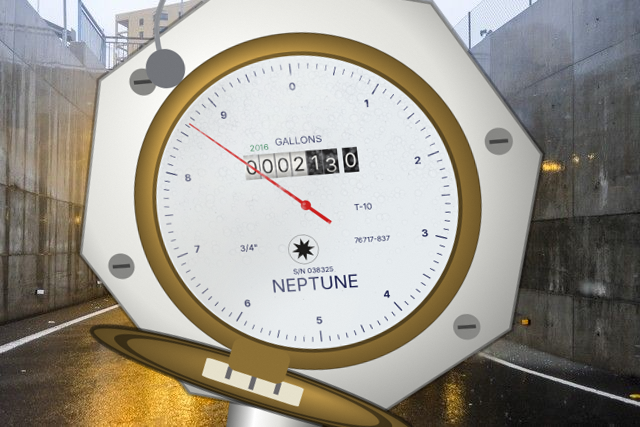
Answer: 2128.6 gal
